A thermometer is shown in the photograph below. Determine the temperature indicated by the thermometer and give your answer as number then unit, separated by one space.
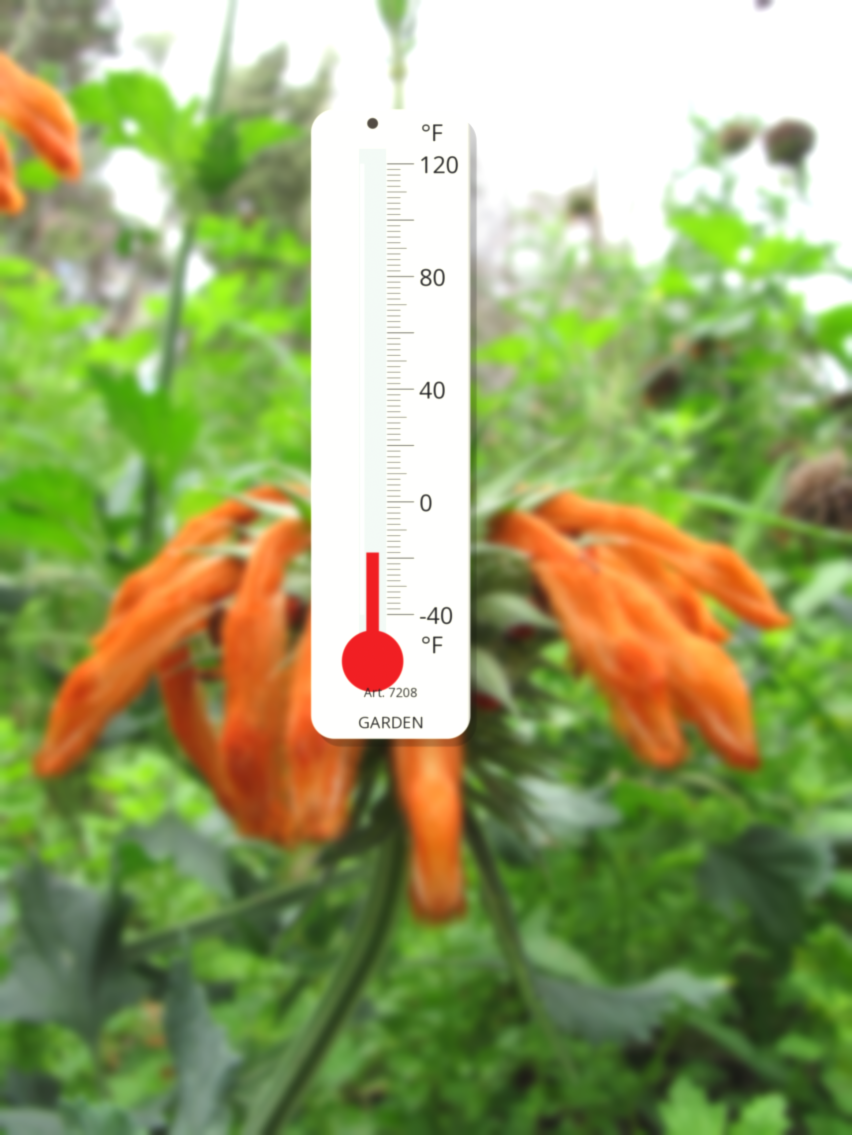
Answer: -18 °F
